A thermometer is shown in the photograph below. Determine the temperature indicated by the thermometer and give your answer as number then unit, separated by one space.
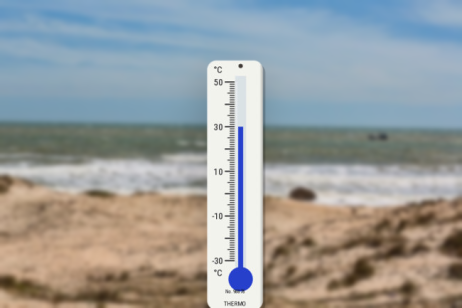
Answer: 30 °C
